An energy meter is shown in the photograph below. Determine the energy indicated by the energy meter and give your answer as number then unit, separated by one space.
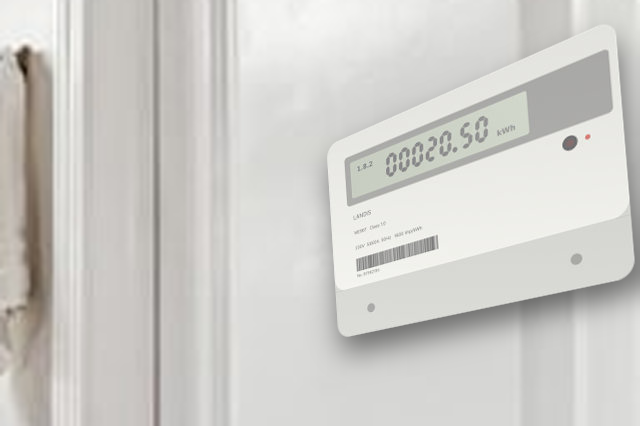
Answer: 20.50 kWh
